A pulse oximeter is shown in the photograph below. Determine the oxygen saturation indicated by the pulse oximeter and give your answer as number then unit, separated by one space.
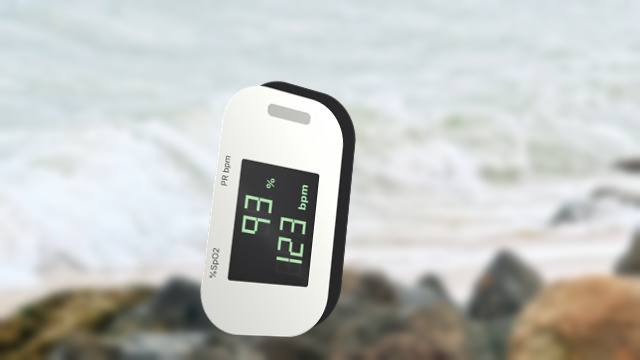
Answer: 93 %
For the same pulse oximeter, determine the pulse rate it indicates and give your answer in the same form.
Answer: 123 bpm
